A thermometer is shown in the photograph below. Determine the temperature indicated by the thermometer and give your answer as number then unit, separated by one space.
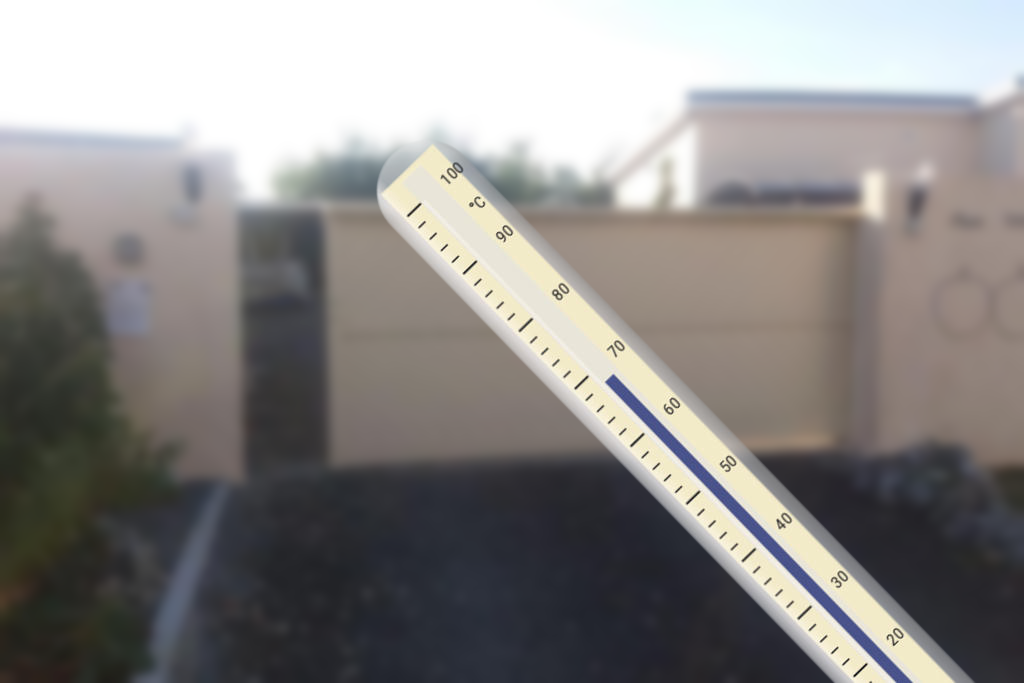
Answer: 68 °C
